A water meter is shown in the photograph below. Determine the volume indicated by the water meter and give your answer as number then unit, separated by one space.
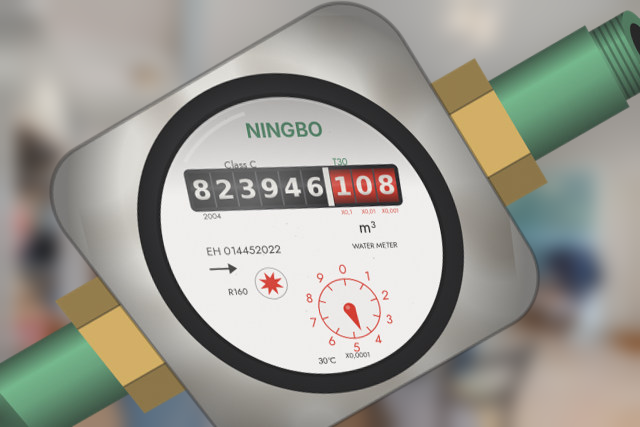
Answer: 823946.1084 m³
